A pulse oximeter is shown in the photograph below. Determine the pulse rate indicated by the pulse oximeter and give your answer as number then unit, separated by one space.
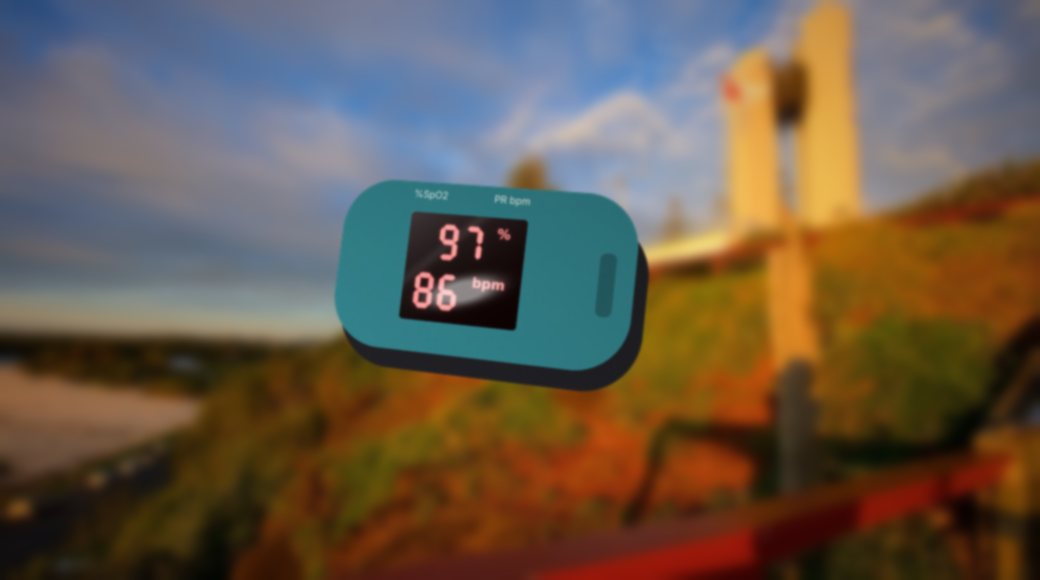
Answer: 86 bpm
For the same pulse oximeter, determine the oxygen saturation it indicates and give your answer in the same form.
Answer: 97 %
